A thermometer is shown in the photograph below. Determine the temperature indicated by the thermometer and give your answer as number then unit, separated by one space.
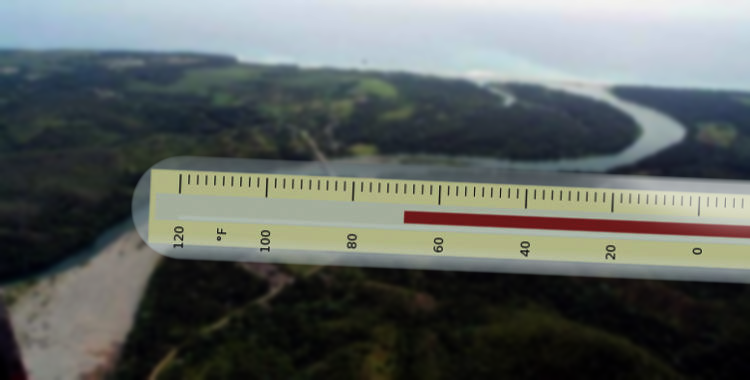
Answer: 68 °F
